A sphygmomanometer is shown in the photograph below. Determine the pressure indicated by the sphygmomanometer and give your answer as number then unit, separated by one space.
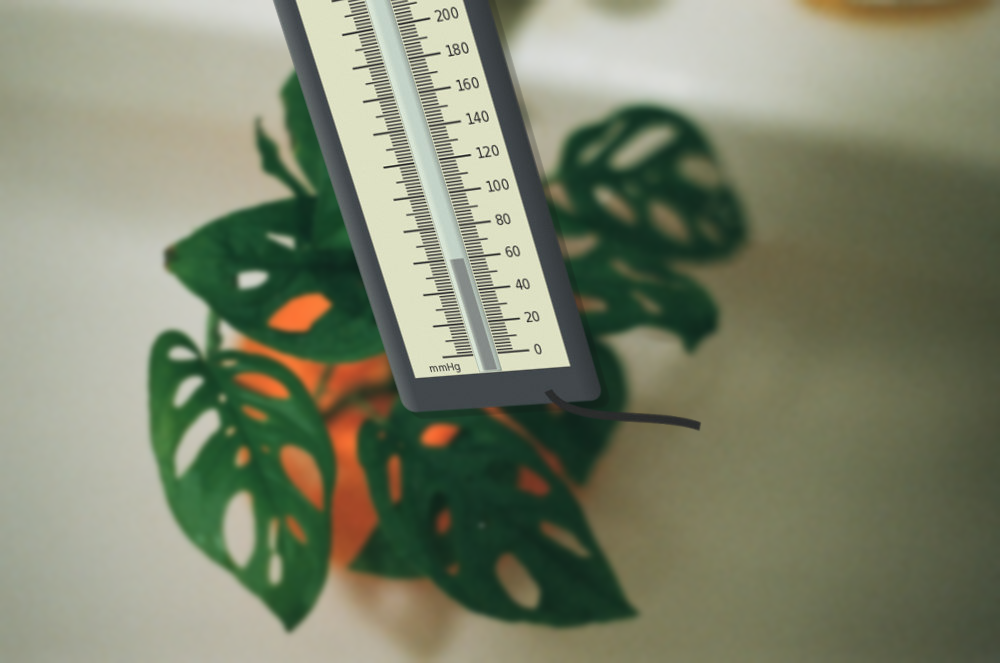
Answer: 60 mmHg
